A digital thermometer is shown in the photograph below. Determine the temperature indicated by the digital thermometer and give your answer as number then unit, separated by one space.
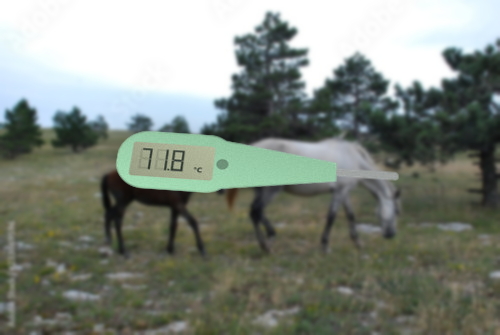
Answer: 71.8 °C
